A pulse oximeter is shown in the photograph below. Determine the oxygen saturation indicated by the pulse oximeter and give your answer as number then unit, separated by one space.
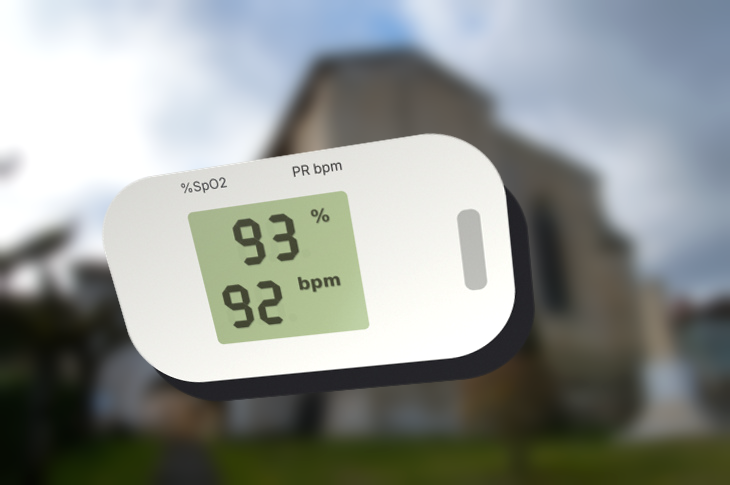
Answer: 93 %
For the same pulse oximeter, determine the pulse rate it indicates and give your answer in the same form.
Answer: 92 bpm
